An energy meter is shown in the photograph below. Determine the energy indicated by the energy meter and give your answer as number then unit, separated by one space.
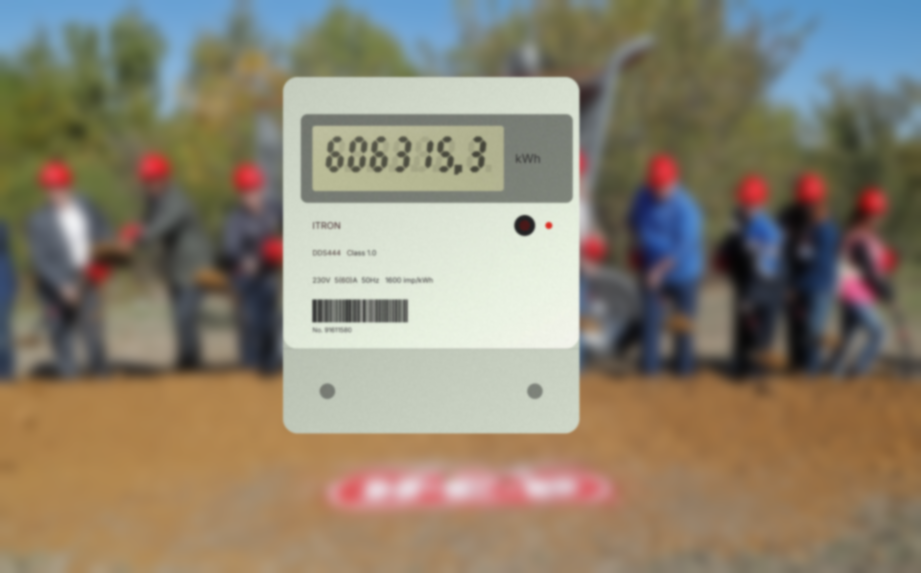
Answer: 606315.3 kWh
